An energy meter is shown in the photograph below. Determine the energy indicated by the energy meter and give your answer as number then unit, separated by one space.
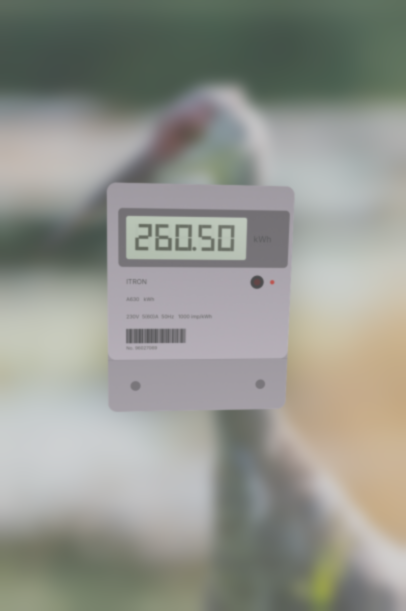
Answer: 260.50 kWh
